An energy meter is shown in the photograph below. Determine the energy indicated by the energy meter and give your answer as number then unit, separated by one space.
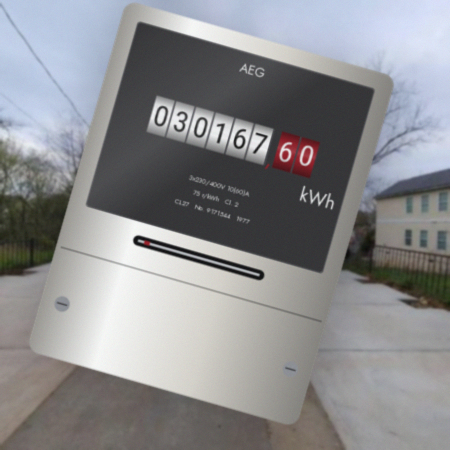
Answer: 30167.60 kWh
